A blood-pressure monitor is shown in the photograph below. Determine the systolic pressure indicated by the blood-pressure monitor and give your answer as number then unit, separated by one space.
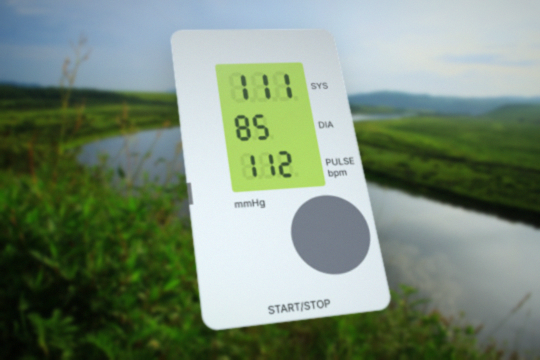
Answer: 111 mmHg
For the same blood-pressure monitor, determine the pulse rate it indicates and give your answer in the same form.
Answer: 112 bpm
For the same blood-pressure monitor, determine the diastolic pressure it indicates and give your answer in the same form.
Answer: 85 mmHg
